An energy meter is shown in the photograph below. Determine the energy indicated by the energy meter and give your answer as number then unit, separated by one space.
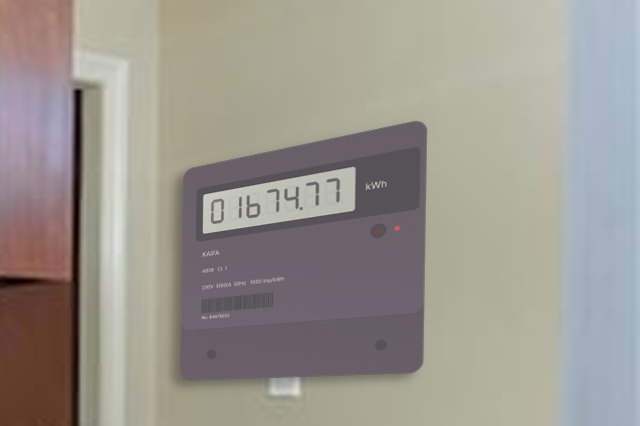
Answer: 1674.77 kWh
